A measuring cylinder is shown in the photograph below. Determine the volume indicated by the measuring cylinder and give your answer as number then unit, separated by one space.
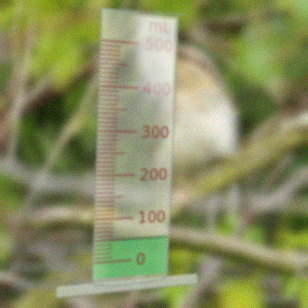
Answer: 50 mL
